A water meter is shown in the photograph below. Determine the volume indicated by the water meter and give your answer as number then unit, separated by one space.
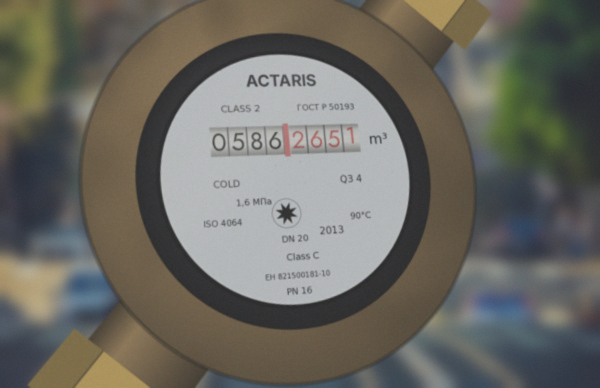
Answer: 586.2651 m³
